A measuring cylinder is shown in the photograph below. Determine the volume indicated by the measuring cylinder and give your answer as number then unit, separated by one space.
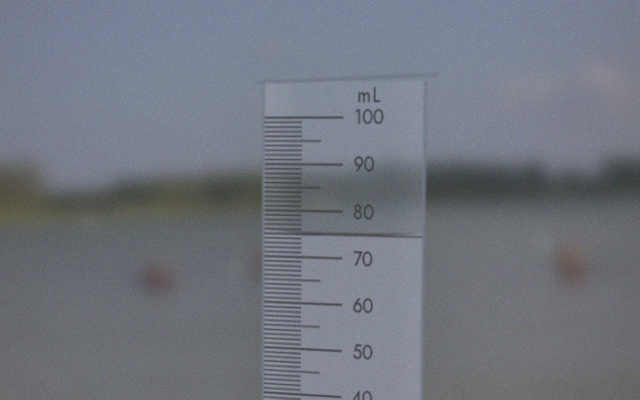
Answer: 75 mL
